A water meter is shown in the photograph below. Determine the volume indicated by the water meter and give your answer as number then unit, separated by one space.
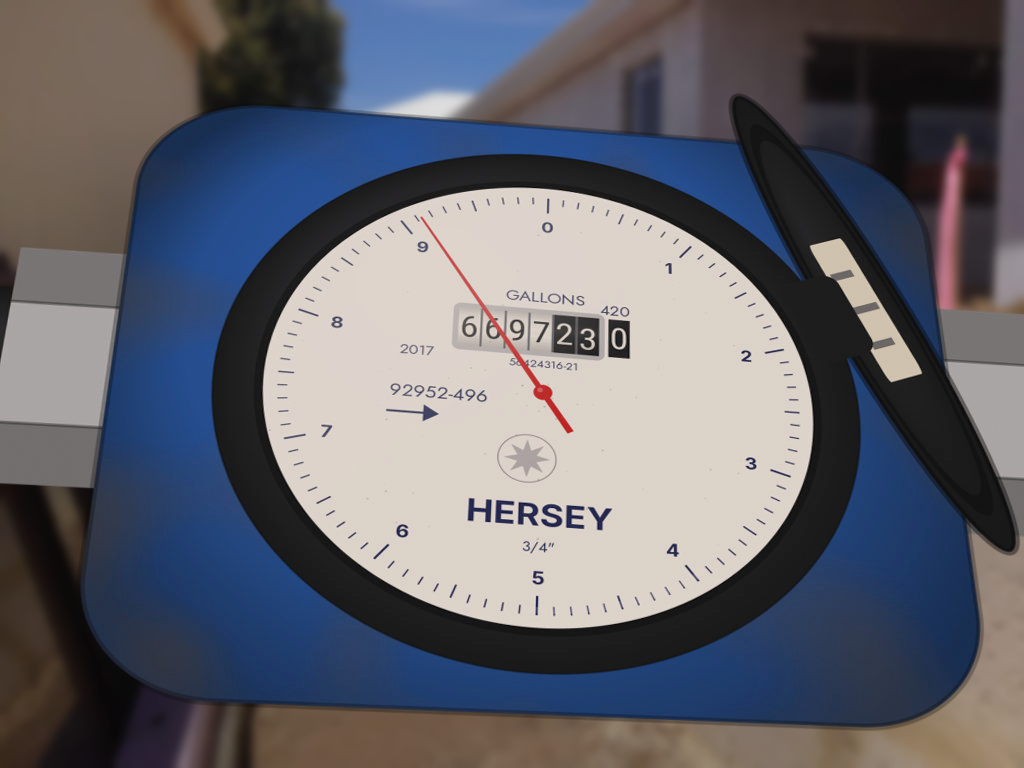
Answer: 6697229.1 gal
